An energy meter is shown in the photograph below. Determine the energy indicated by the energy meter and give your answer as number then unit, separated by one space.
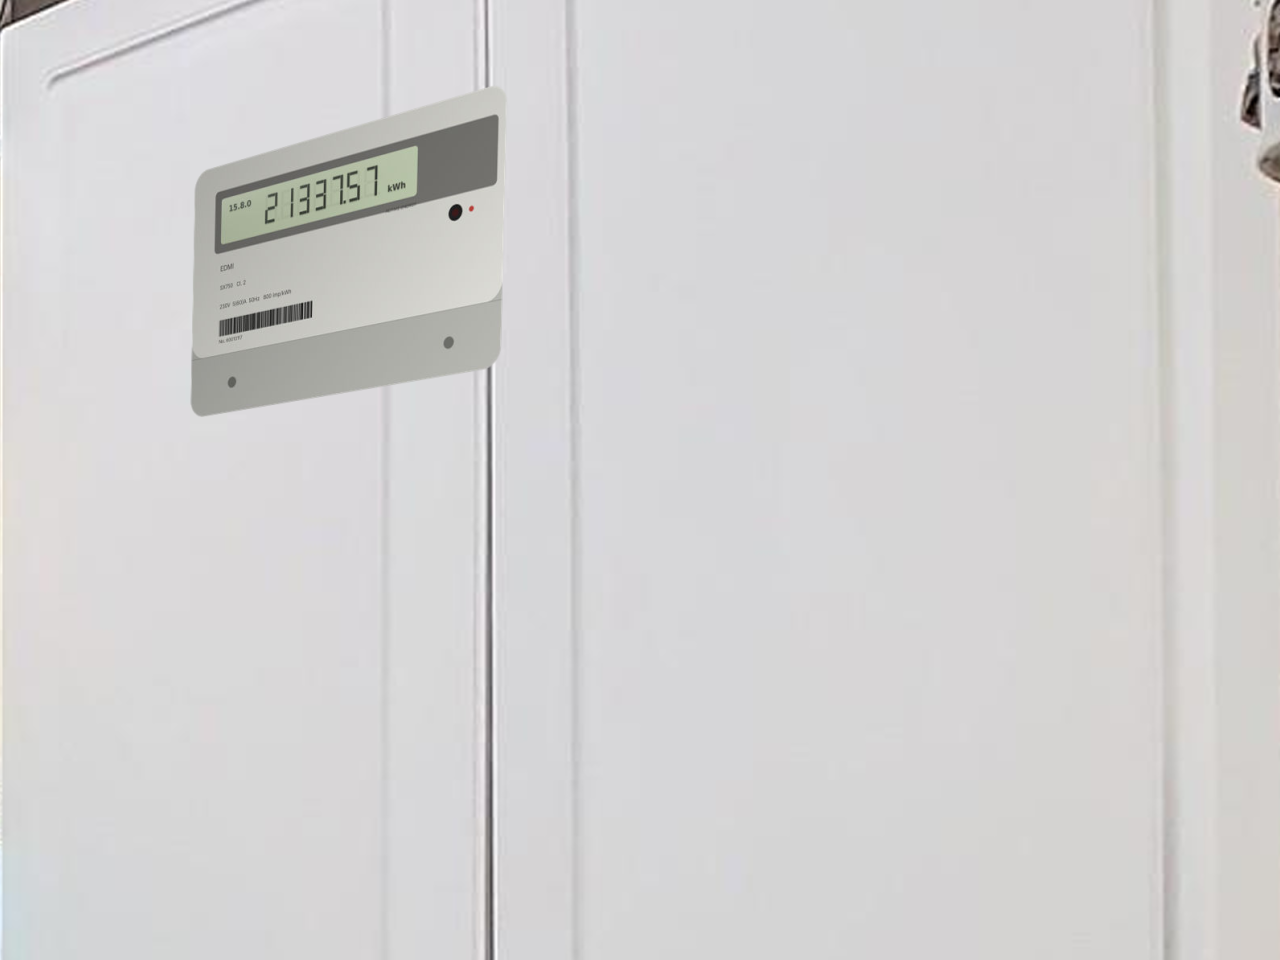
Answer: 21337.57 kWh
